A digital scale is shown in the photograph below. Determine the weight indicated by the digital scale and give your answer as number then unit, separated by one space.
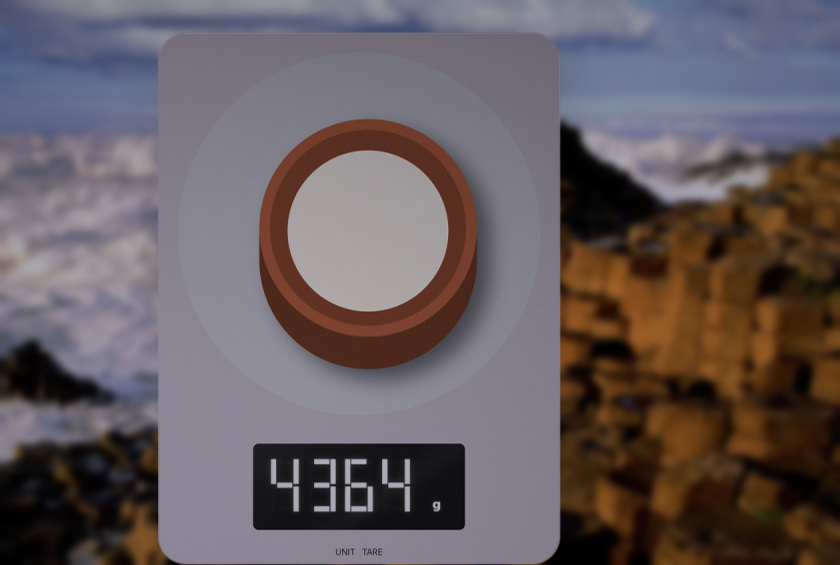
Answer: 4364 g
